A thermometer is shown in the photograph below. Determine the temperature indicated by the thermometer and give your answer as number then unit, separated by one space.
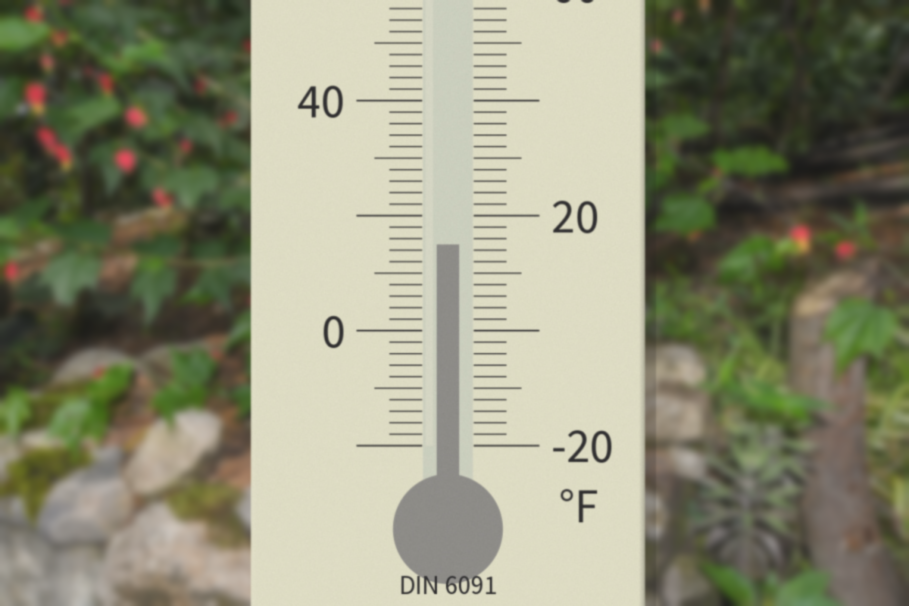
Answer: 15 °F
